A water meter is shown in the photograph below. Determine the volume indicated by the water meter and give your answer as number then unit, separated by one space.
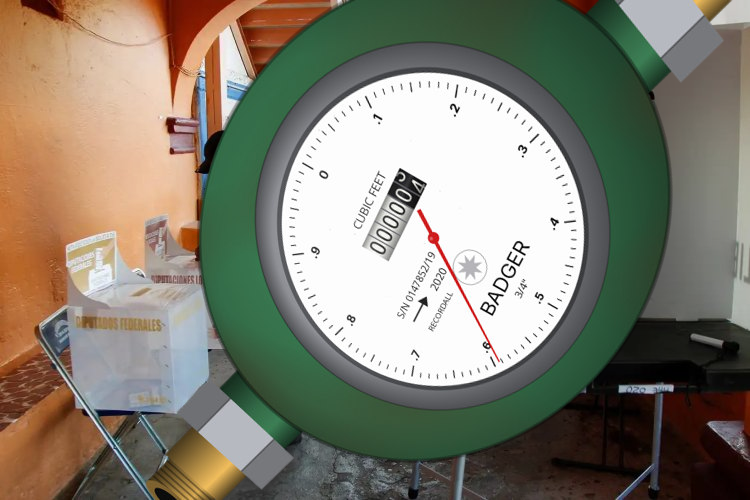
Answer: 3.59 ft³
